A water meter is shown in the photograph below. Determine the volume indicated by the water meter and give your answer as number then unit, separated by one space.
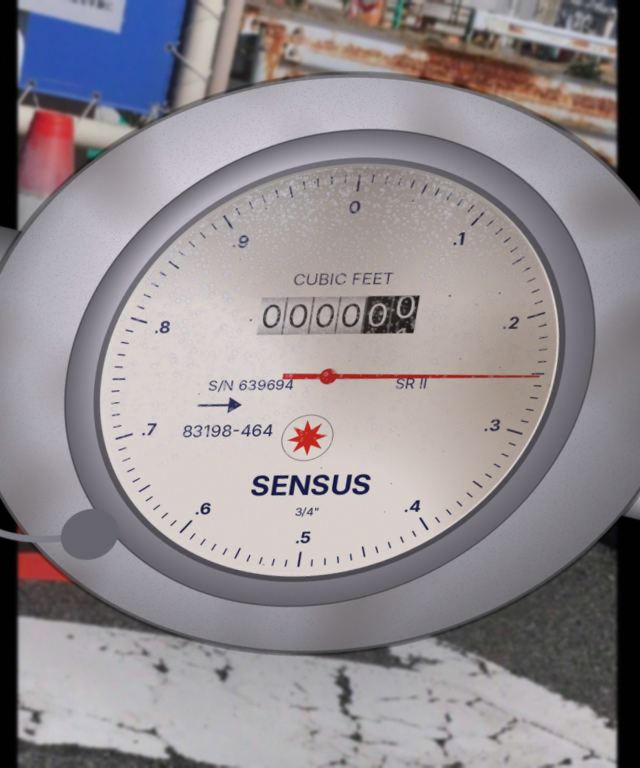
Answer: 0.25 ft³
